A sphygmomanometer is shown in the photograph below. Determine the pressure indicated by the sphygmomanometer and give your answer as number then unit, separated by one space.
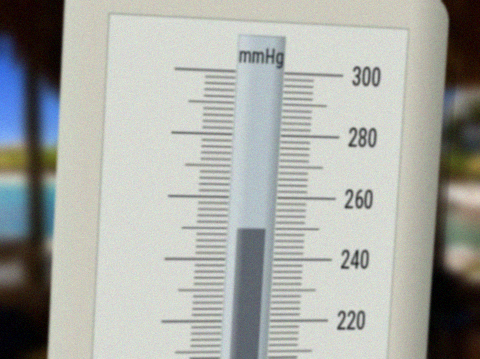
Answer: 250 mmHg
